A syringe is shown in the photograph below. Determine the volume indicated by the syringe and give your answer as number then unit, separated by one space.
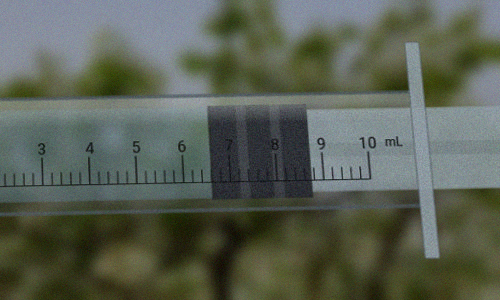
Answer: 6.6 mL
